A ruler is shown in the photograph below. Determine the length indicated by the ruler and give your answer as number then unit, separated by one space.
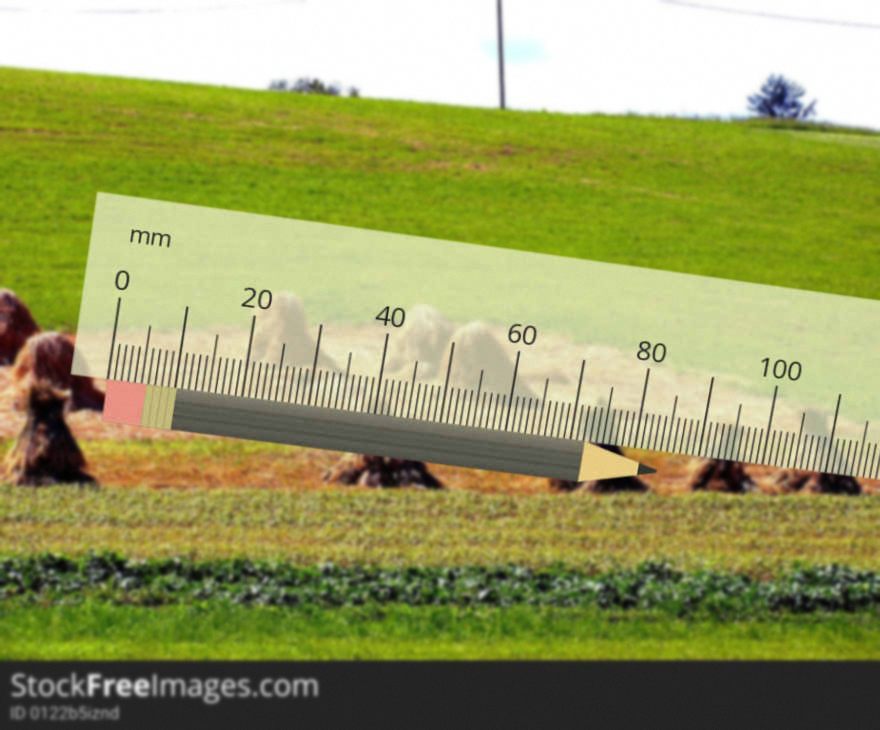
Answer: 84 mm
